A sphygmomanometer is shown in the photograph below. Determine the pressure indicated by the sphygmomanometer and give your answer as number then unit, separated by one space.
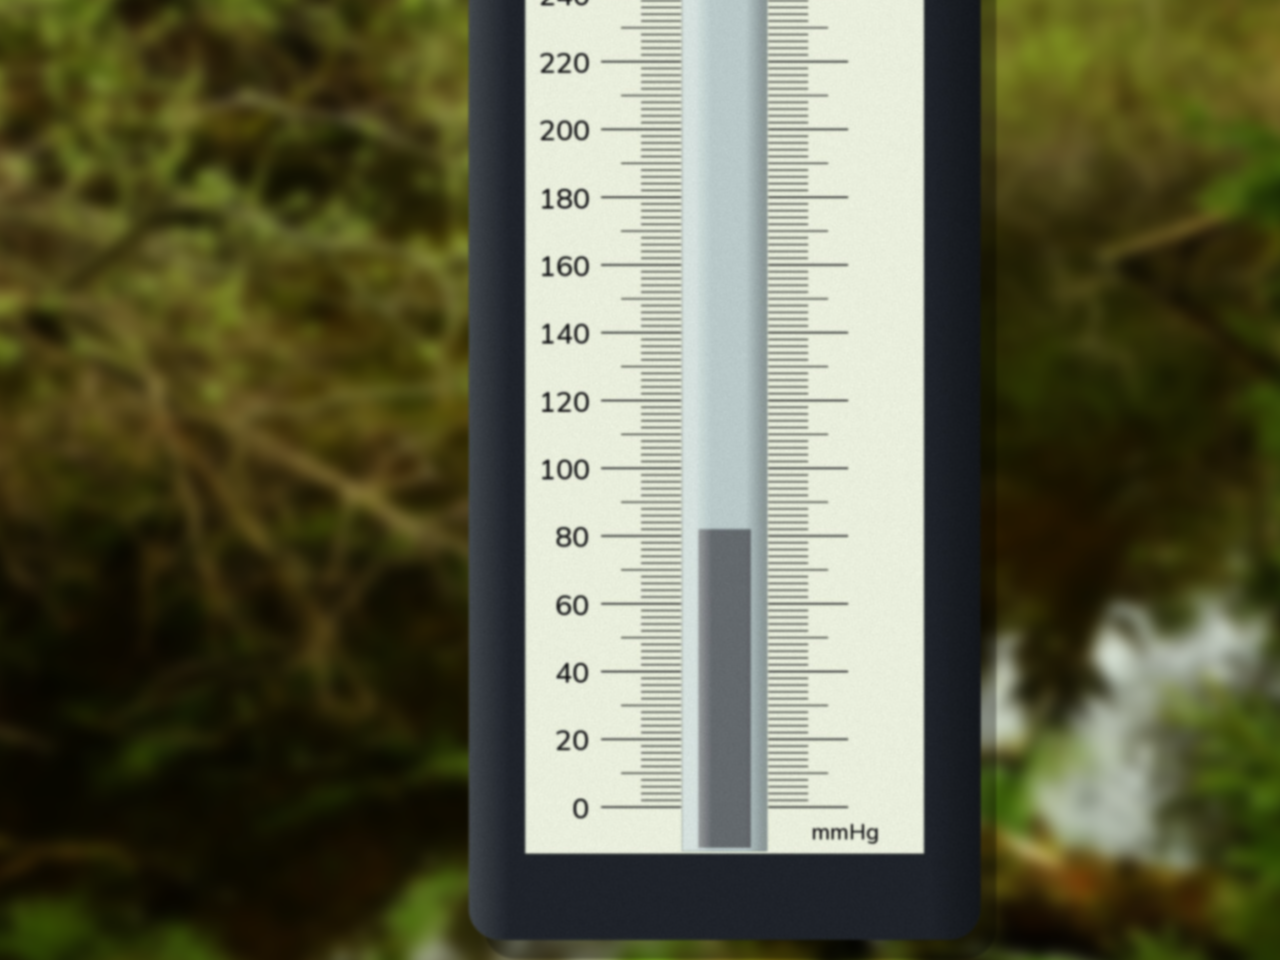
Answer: 82 mmHg
